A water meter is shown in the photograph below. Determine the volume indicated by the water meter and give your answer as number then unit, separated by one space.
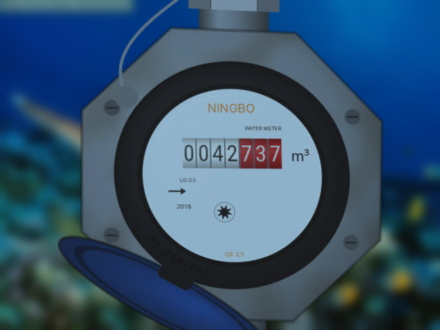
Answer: 42.737 m³
